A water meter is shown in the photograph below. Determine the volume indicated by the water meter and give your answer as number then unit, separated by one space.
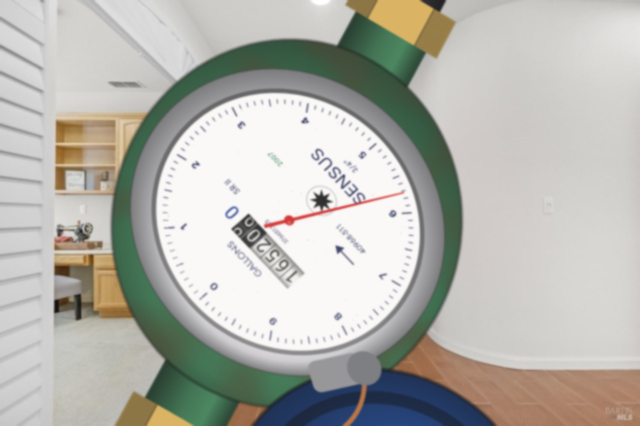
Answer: 1652085.7 gal
